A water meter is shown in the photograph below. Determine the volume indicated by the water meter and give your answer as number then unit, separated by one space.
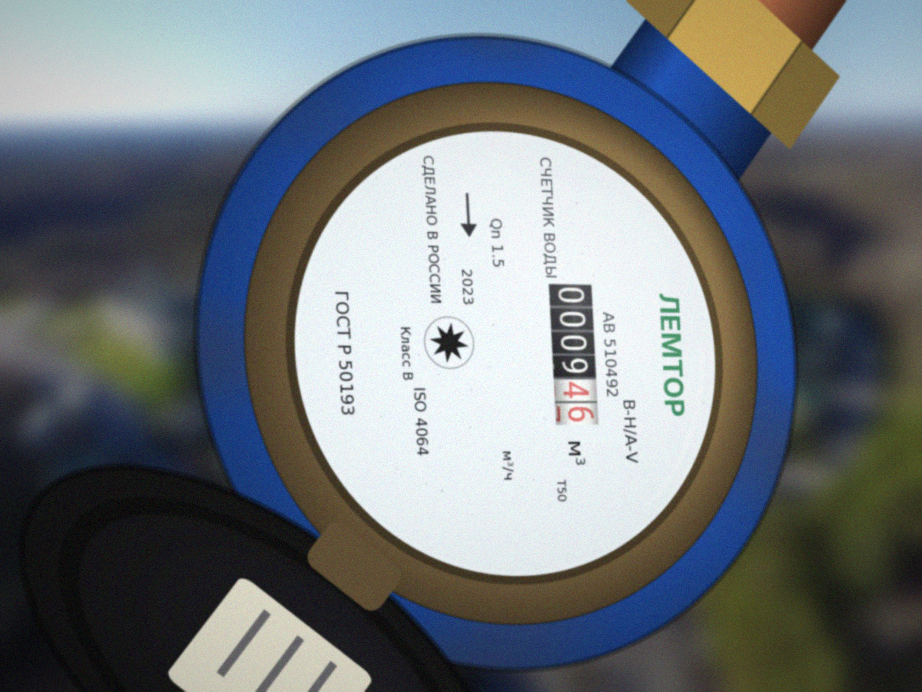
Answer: 9.46 m³
